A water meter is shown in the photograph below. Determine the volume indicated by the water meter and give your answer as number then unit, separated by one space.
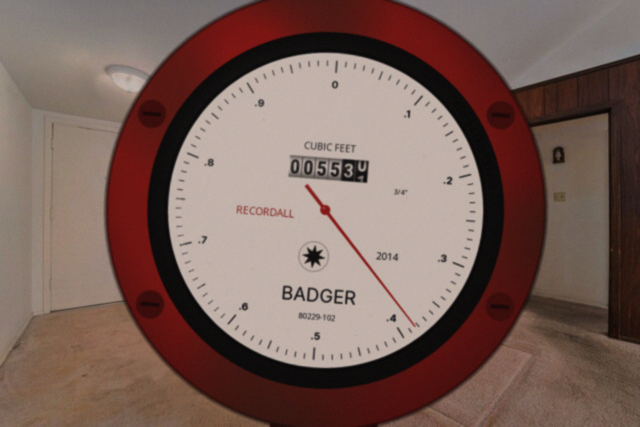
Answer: 5530.38 ft³
